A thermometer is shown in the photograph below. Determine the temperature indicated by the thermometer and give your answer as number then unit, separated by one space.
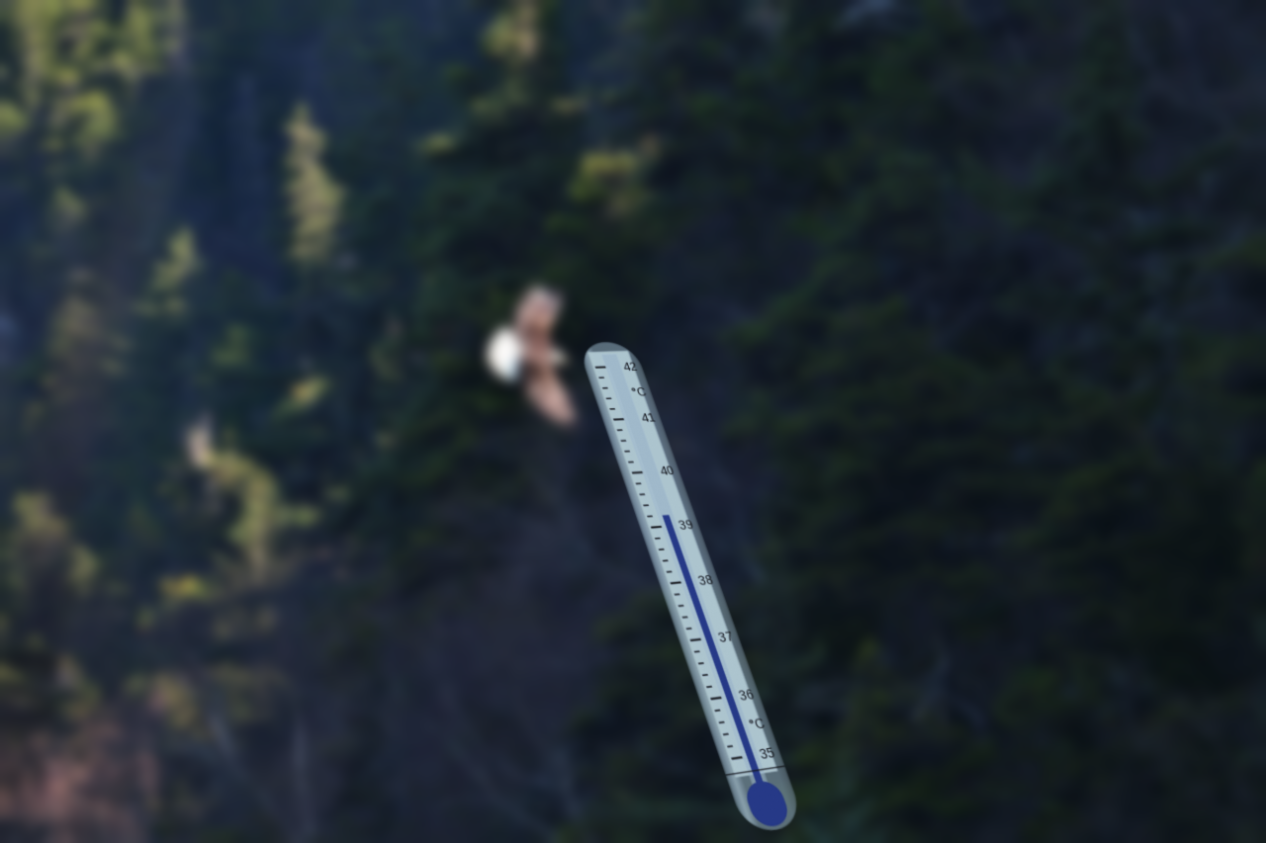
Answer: 39.2 °C
